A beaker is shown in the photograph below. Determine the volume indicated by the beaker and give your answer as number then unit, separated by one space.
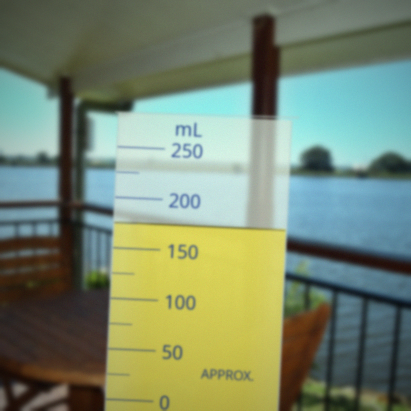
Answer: 175 mL
